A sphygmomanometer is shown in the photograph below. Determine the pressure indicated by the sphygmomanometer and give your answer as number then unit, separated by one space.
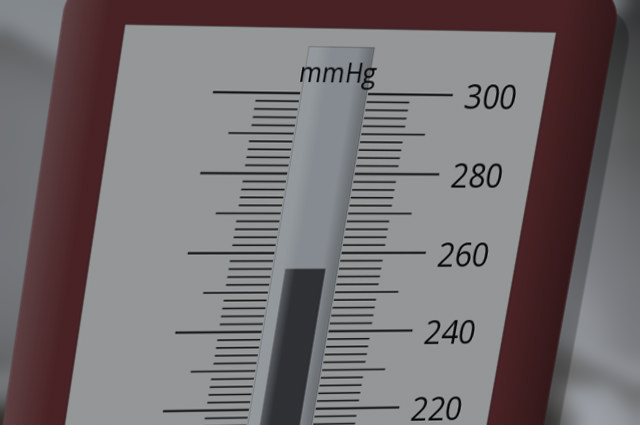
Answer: 256 mmHg
